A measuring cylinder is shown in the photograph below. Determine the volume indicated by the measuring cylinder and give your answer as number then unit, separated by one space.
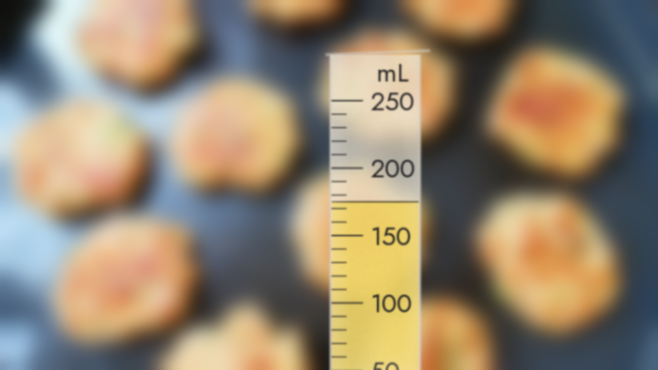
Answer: 175 mL
